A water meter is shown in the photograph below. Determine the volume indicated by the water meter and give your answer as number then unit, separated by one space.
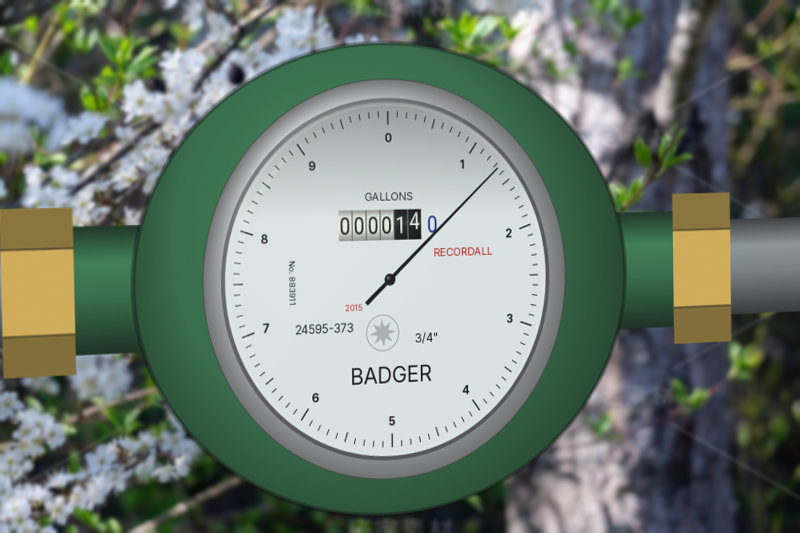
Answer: 141.3 gal
